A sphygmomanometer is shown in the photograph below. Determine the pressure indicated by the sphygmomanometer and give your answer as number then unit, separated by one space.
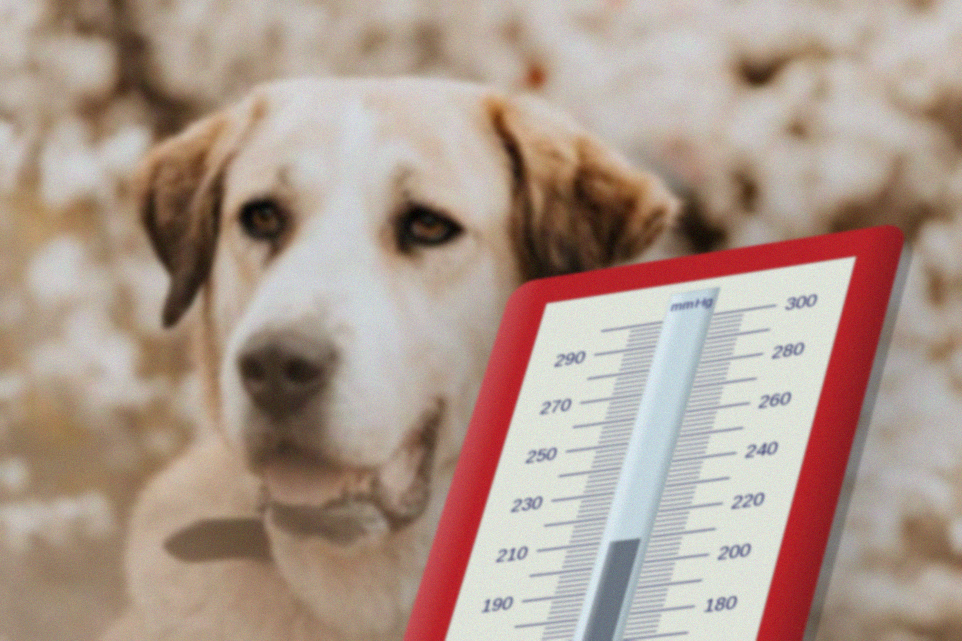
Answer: 210 mmHg
